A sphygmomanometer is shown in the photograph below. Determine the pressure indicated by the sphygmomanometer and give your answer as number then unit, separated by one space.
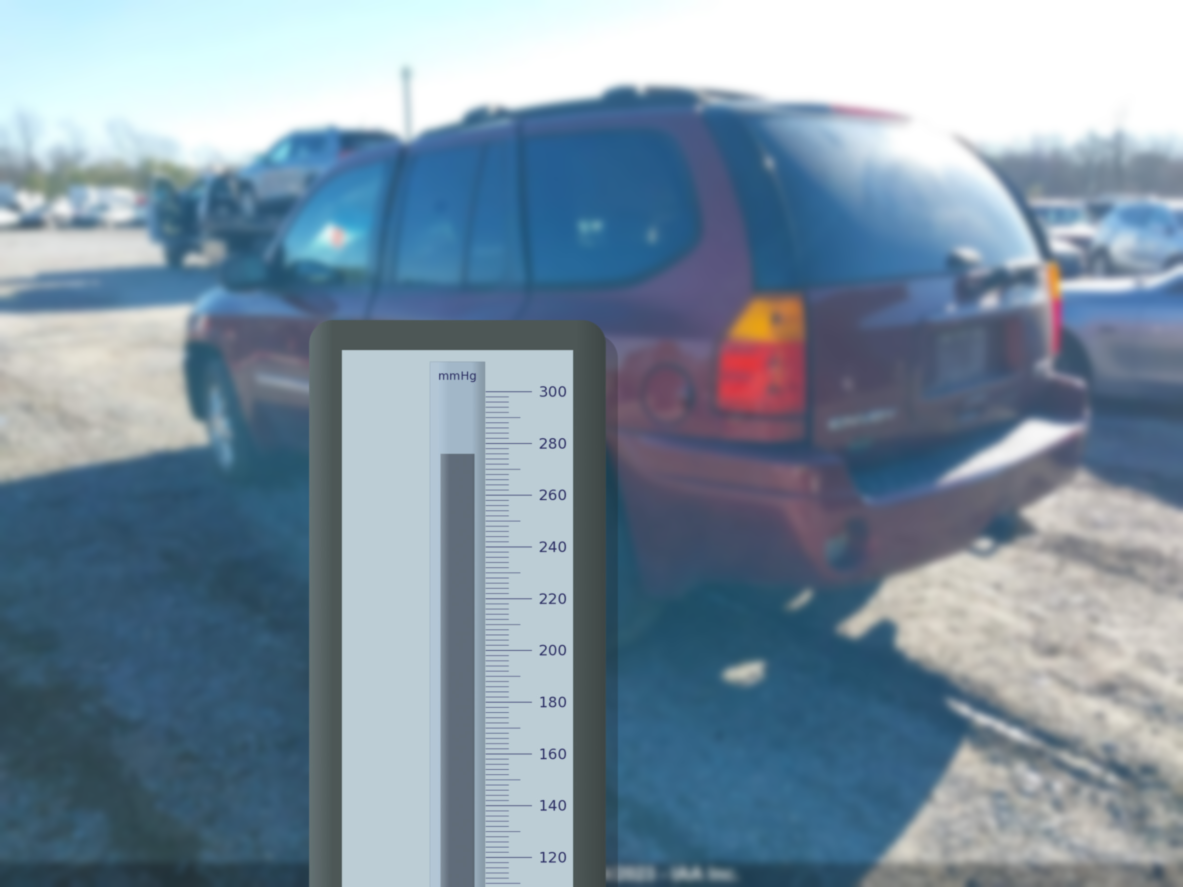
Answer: 276 mmHg
